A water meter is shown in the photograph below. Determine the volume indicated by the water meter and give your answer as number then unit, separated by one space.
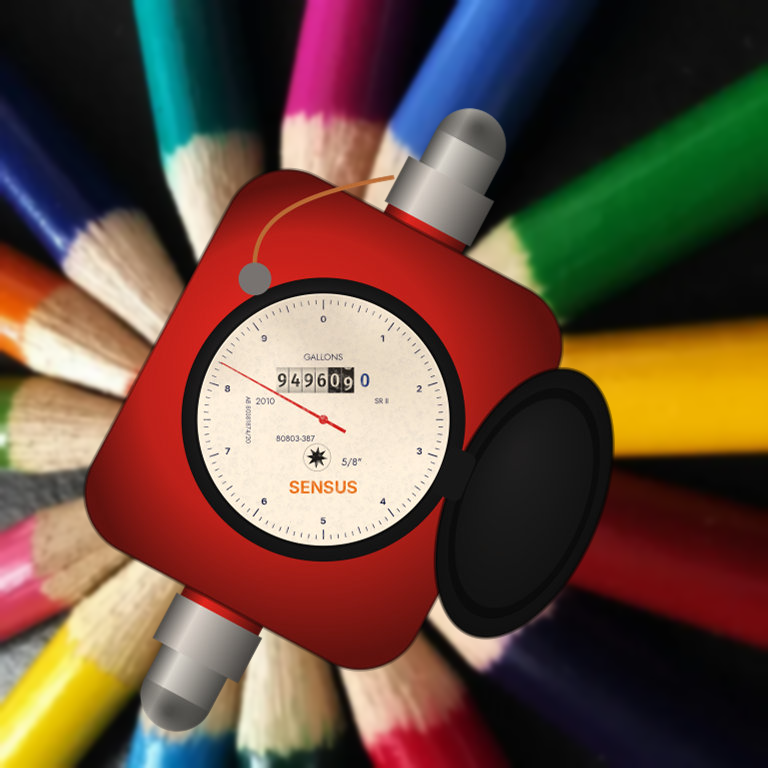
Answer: 9496088.3 gal
